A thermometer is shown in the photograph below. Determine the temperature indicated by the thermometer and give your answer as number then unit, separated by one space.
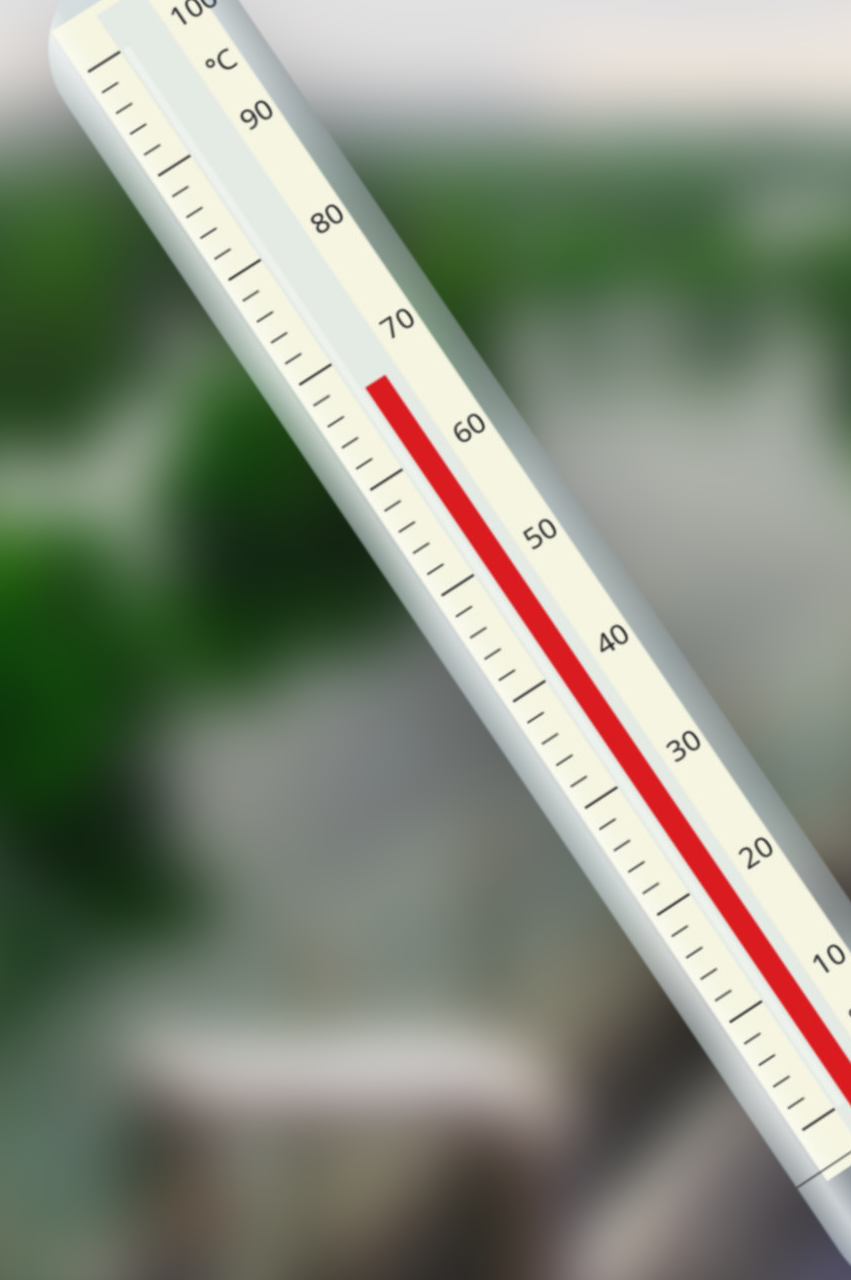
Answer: 67 °C
